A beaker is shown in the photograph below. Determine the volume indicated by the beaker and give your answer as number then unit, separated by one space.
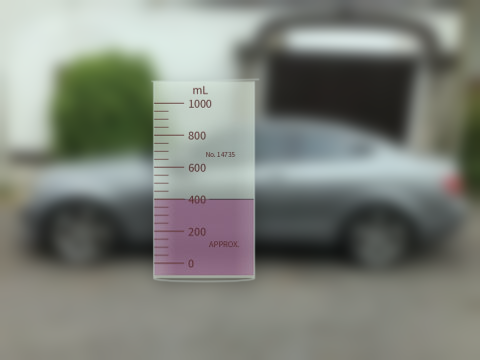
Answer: 400 mL
